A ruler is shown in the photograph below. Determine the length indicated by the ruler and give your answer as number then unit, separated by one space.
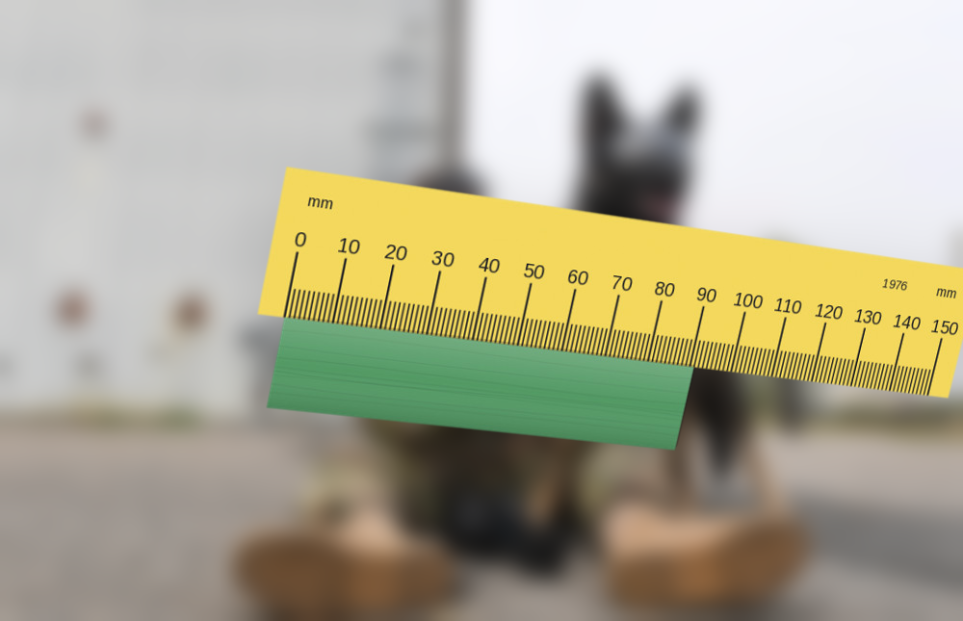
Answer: 91 mm
